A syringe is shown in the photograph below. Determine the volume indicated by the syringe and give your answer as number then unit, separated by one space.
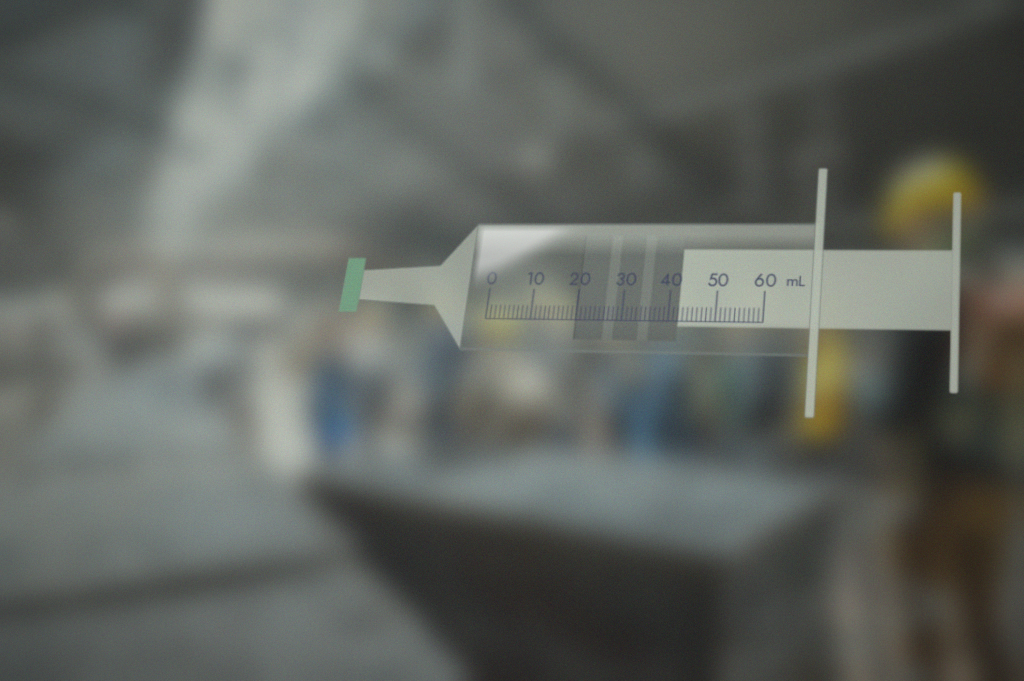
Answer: 20 mL
